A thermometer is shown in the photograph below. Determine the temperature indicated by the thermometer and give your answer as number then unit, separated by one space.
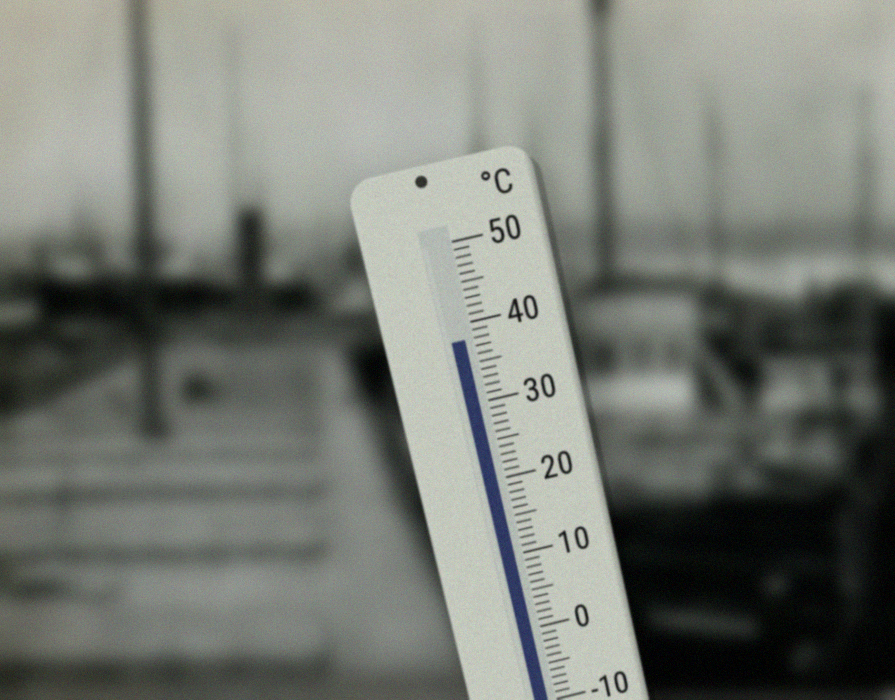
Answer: 38 °C
